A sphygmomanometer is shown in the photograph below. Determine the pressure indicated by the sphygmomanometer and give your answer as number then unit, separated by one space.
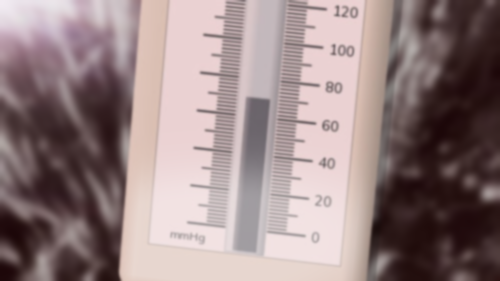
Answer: 70 mmHg
